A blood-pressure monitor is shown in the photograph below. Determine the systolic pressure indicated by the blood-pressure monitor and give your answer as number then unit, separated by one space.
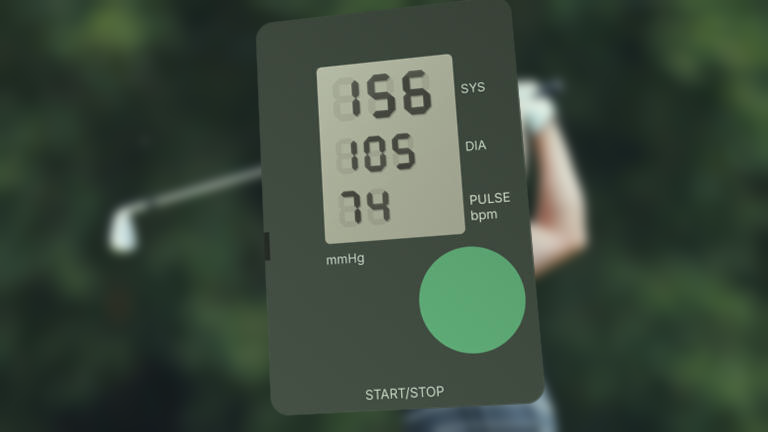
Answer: 156 mmHg
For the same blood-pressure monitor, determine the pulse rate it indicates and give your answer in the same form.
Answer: 74 bpm
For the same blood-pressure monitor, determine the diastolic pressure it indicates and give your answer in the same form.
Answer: 105 mmHg
